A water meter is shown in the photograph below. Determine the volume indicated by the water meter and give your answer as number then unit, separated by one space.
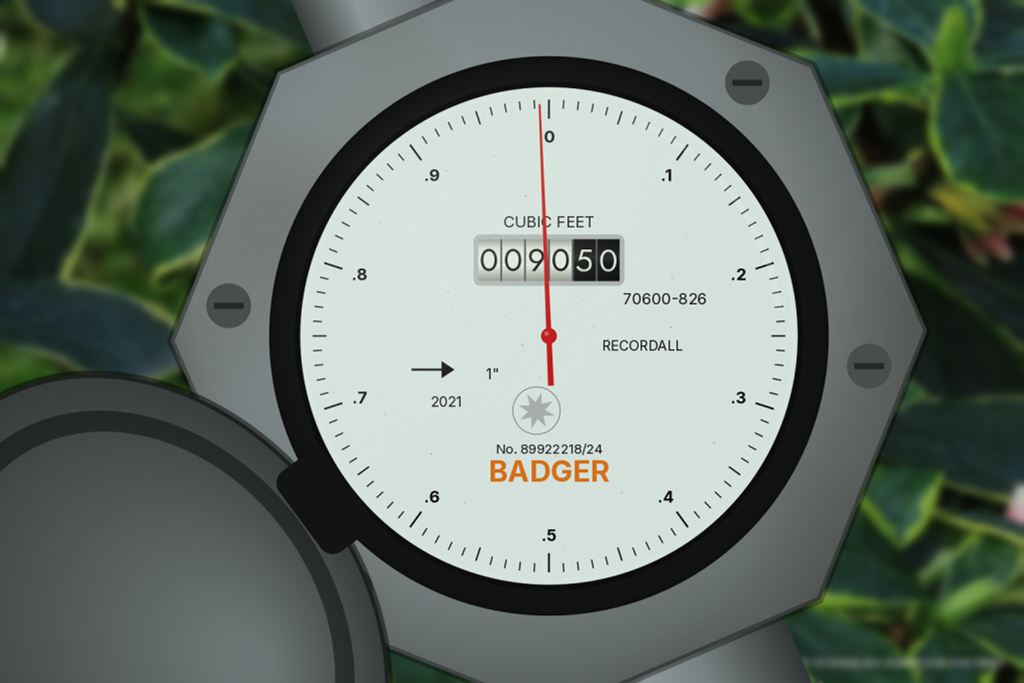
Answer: 9049.99 ft³
